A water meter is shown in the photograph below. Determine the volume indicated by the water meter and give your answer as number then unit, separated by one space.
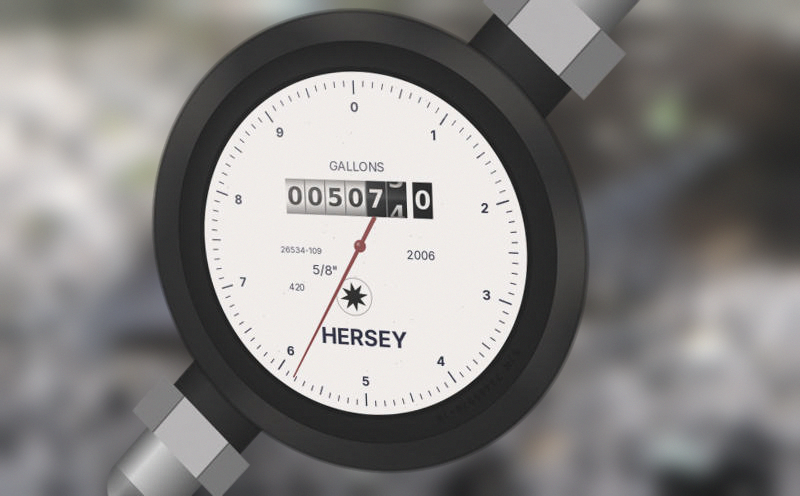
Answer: 50735.8 gal
